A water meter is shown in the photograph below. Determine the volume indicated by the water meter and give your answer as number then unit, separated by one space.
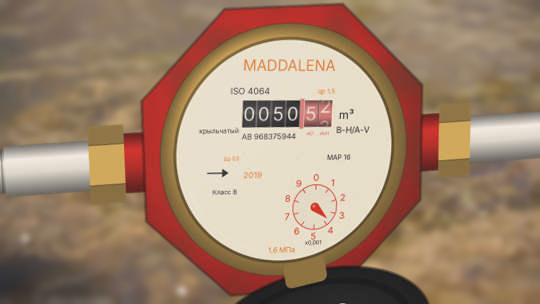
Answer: 50.523 m³
